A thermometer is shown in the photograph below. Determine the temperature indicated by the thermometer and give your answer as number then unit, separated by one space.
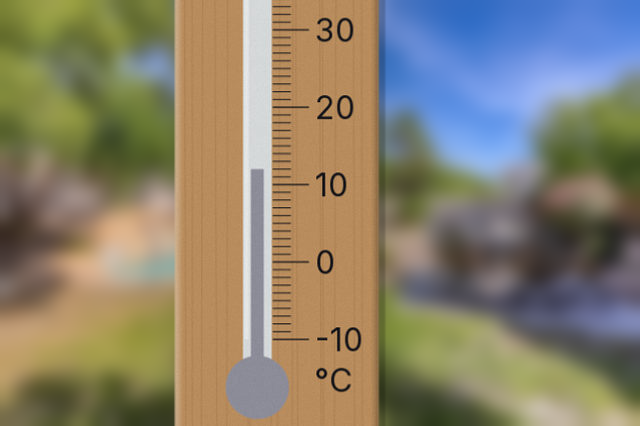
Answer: 12 °C
